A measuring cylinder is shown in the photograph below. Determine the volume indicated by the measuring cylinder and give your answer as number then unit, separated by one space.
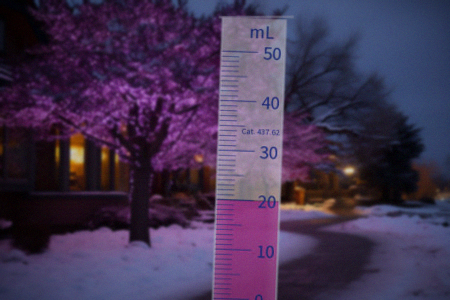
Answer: 20 mL
